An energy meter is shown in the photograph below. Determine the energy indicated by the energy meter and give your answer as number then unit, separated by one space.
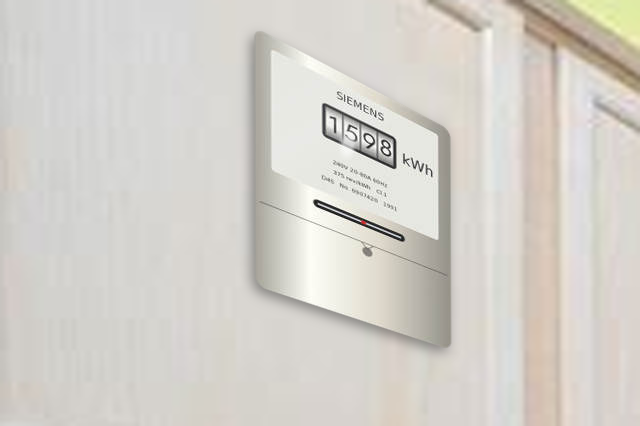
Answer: 1598 kWh
